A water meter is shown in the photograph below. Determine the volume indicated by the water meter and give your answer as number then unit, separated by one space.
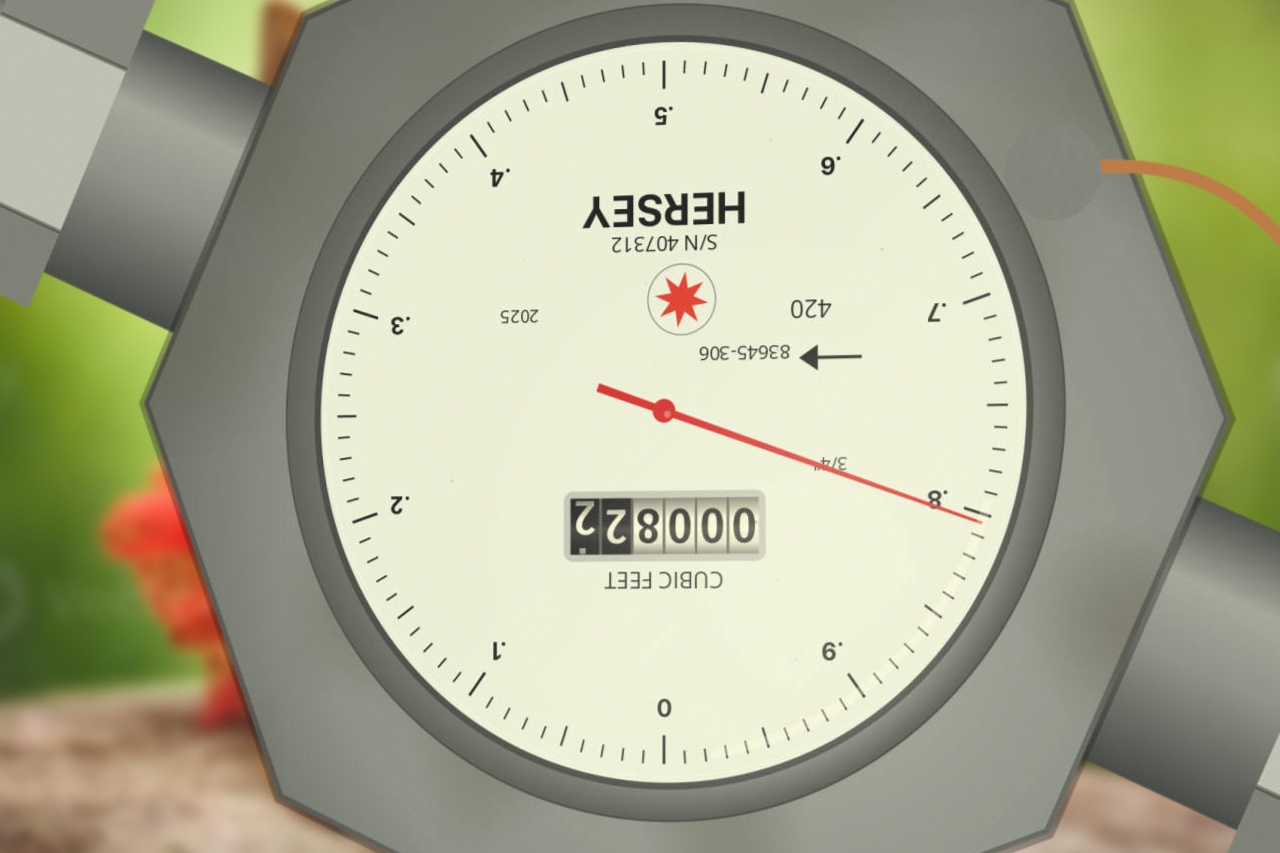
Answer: 821.80 ft³
